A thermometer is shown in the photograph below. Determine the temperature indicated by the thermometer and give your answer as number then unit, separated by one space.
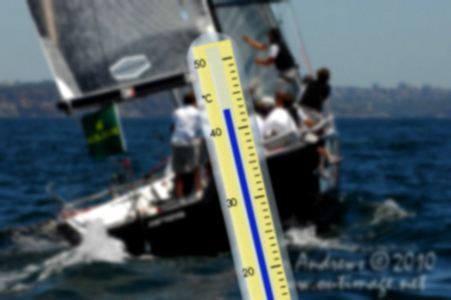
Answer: 43 °C
